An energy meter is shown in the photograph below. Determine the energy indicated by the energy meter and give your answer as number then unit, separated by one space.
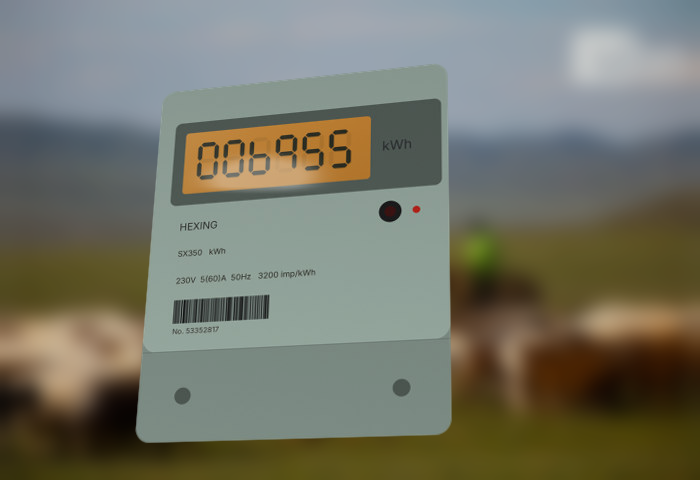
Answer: 6955 kWh
